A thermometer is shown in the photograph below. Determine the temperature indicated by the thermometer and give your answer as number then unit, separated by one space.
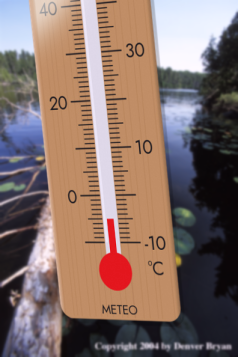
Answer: -5 °C
